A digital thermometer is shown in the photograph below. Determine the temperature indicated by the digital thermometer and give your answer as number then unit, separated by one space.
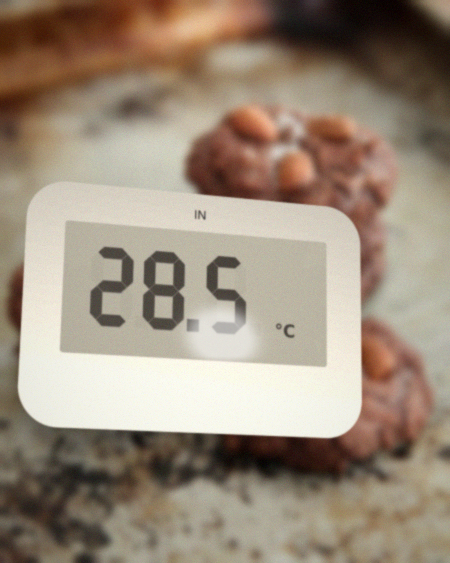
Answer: 28.5 °C
